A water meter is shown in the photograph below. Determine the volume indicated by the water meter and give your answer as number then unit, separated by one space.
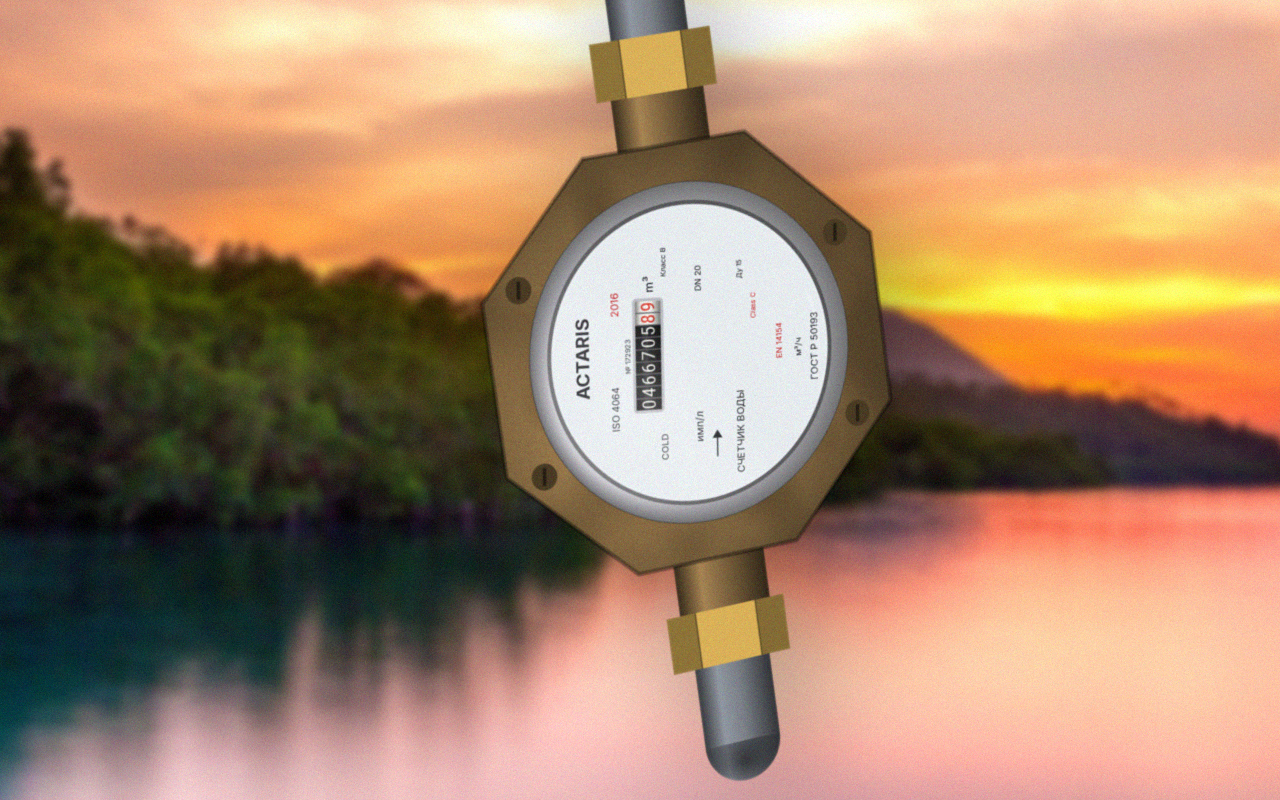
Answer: 466705.89 m³
